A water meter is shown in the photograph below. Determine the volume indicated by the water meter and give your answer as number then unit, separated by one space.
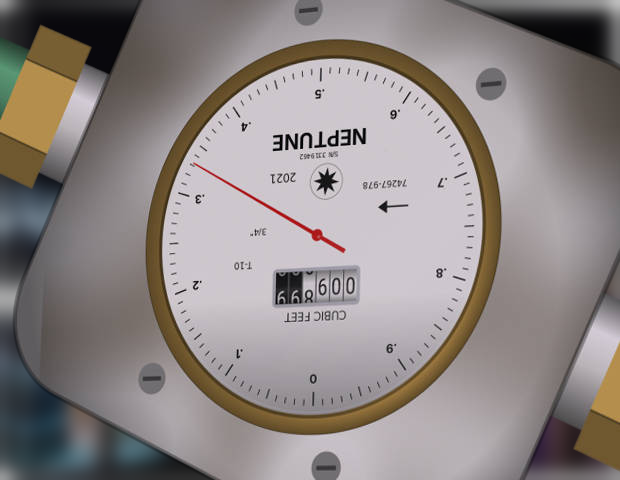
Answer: 9899.33 ft³
